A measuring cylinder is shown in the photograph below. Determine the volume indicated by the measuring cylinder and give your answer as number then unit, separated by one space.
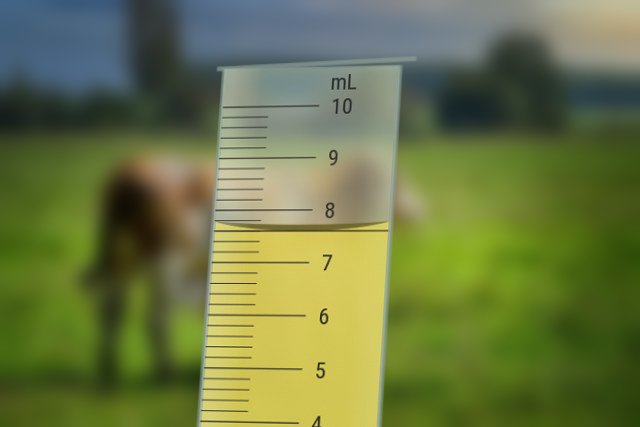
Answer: 7.6 mL
